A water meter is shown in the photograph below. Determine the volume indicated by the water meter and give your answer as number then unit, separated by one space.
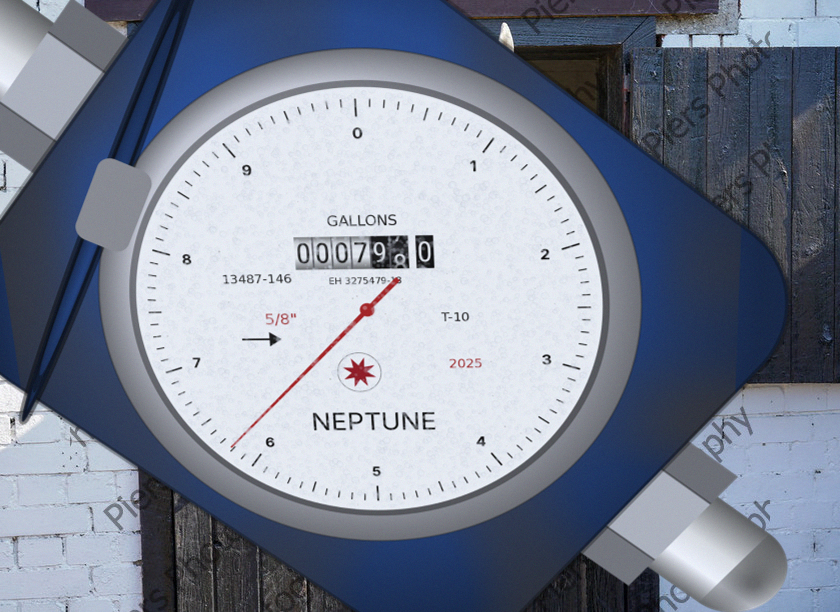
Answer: 7976.2 gal
